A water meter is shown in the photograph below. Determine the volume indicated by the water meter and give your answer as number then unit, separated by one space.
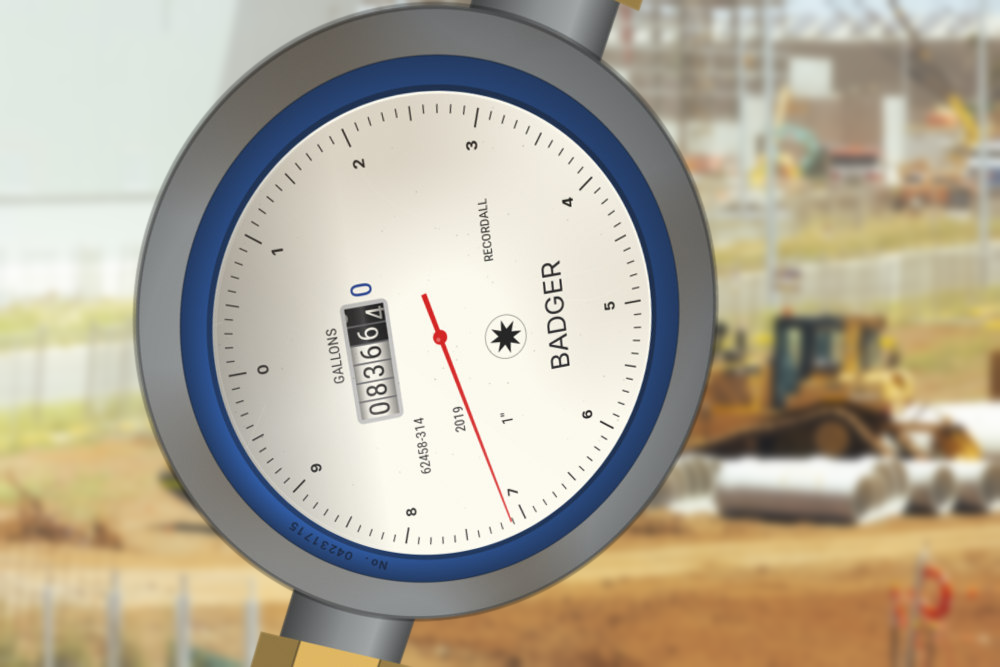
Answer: 836637.1 gal
